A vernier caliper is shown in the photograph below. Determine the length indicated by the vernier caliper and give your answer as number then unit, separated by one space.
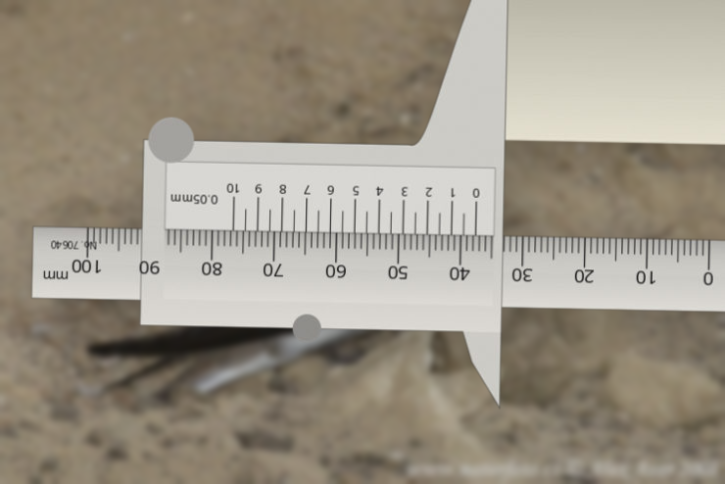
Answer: 37.6 mm
